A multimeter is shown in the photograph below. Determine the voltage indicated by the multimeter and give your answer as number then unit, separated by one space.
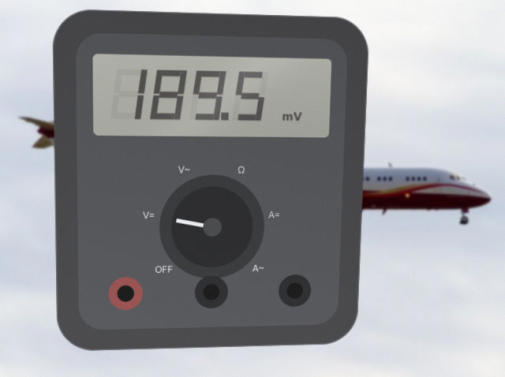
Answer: 189.5 mV
